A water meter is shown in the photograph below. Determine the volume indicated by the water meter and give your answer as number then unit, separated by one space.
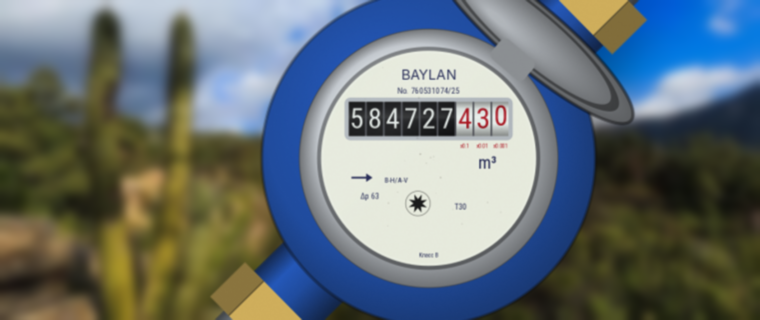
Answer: 584727.430 m³
